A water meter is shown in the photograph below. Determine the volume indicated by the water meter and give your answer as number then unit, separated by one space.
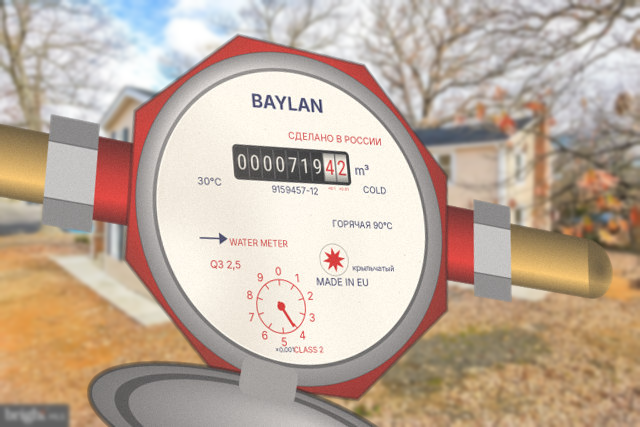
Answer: 719.424 m³
